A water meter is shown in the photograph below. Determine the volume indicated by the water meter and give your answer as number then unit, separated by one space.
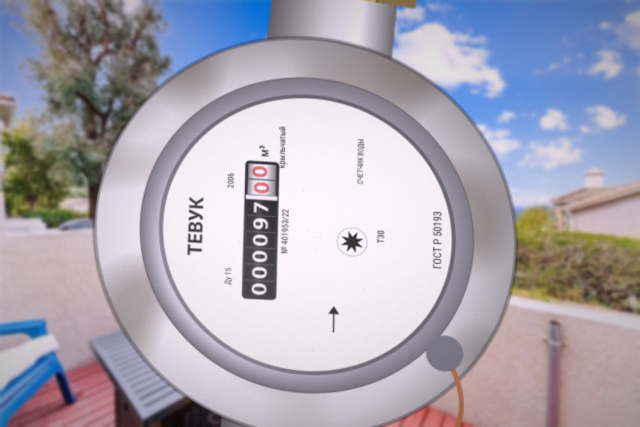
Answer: 97.00 m³
